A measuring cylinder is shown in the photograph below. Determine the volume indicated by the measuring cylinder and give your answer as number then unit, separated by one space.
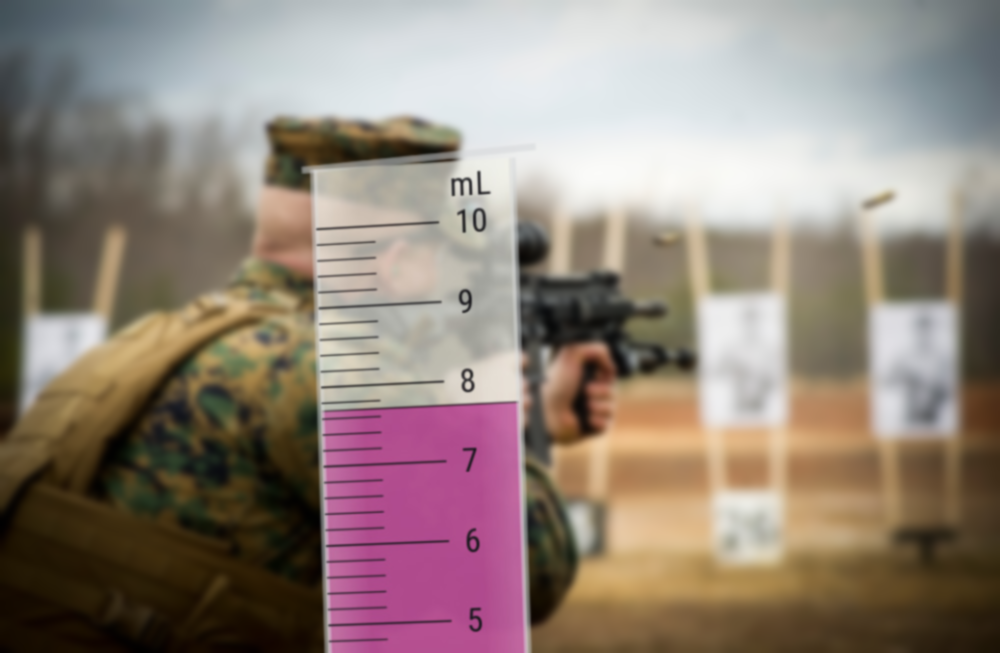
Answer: 7.7 mL
